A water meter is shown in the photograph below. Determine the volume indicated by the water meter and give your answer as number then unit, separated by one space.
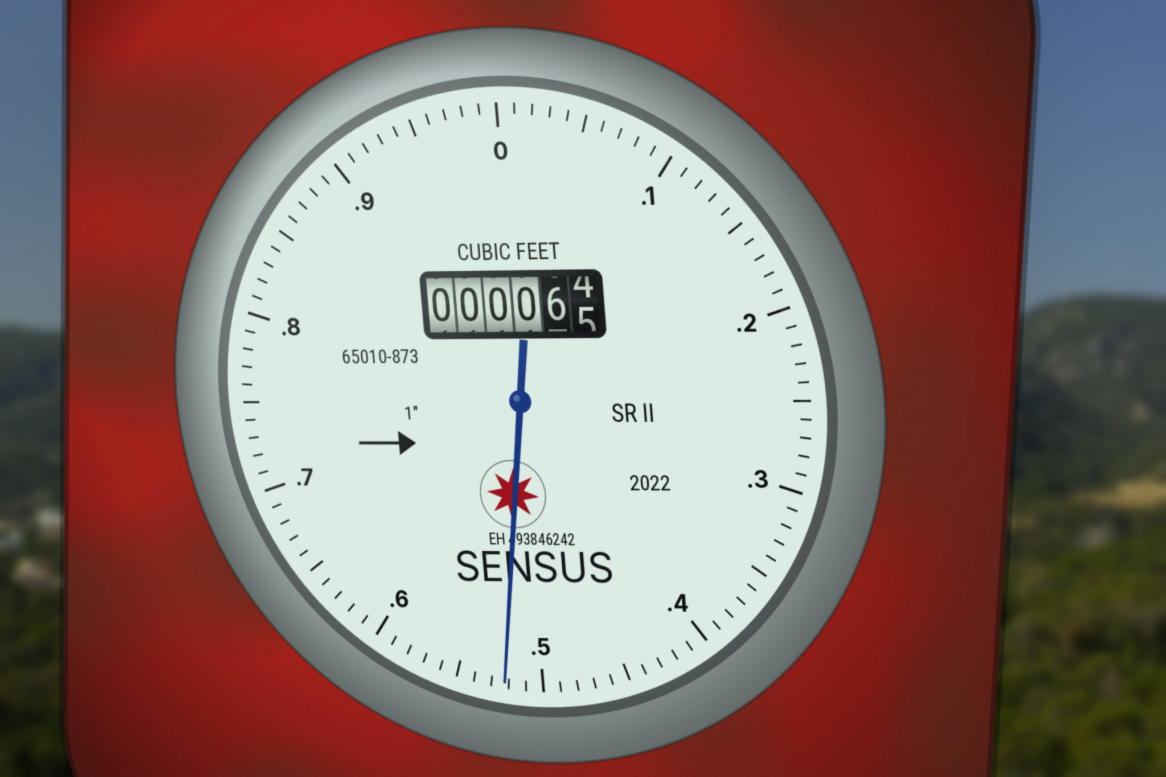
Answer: 64.52 ft³
